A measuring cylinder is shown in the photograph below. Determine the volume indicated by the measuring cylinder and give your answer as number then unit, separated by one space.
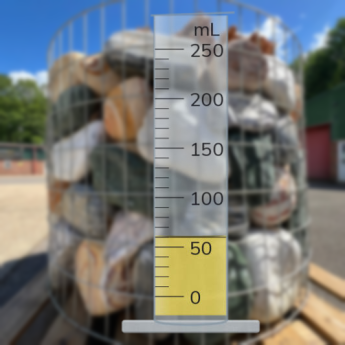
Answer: 60 mL
